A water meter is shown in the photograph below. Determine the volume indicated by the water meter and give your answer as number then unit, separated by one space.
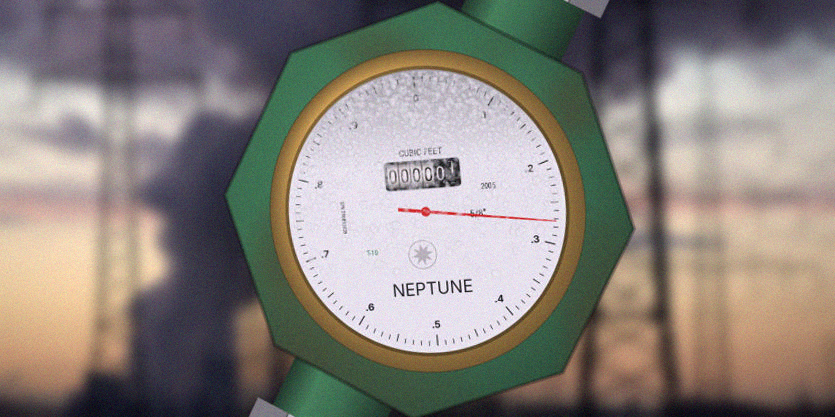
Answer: 1.27 ft³
